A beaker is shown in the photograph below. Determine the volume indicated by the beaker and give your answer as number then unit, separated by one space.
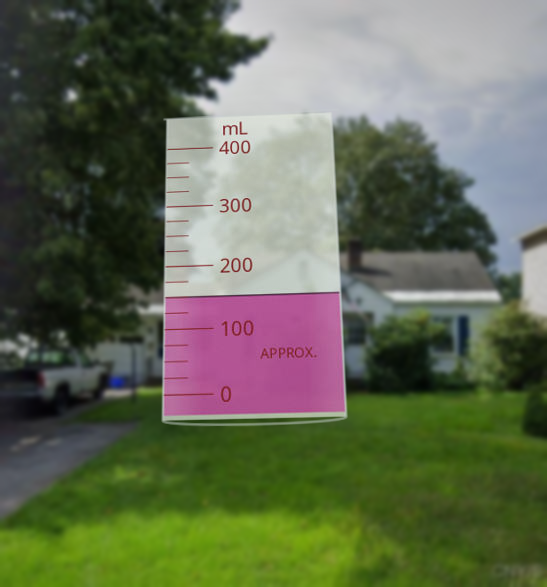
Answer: 150 mL
